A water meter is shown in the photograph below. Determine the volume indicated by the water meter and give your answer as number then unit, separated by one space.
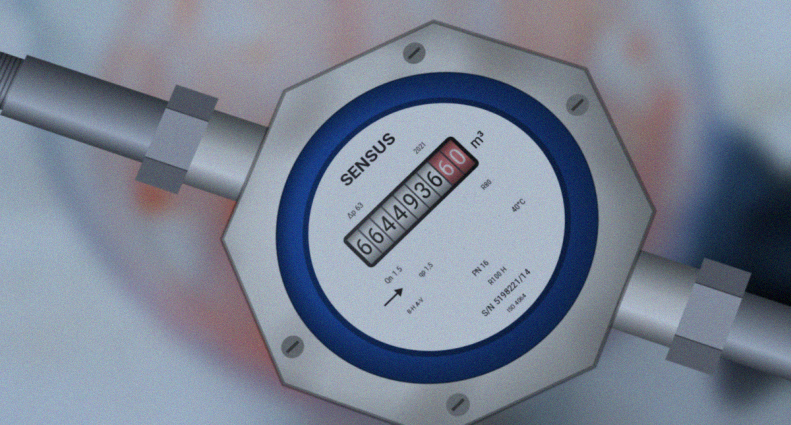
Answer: 6644936.60 m³
